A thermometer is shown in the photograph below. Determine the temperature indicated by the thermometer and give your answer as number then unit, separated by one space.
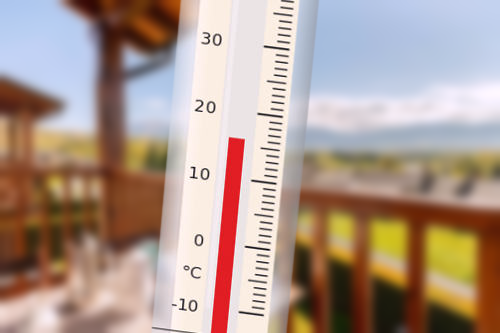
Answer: 16 °C
